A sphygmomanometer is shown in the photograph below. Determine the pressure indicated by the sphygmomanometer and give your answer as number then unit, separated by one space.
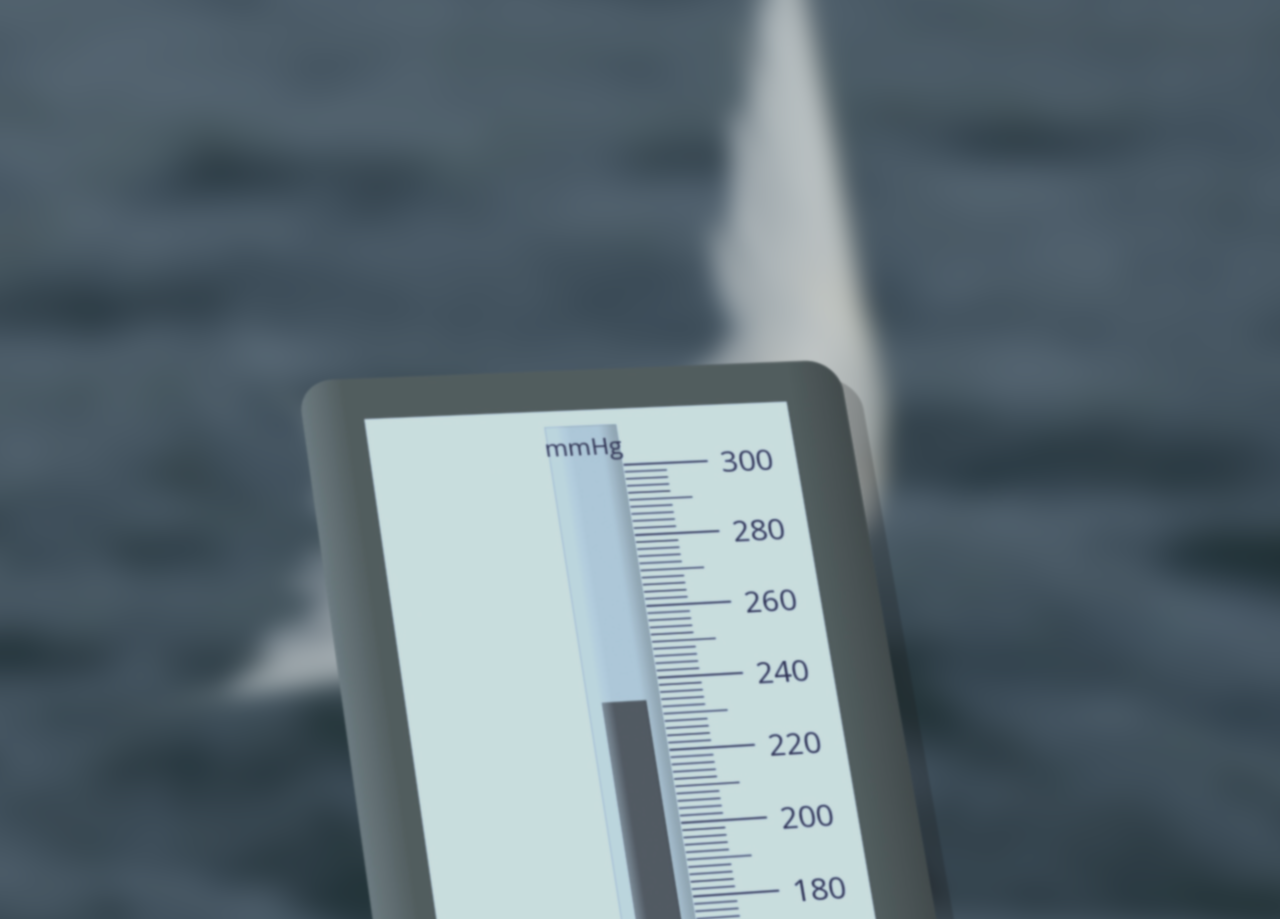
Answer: 234 mmHg
